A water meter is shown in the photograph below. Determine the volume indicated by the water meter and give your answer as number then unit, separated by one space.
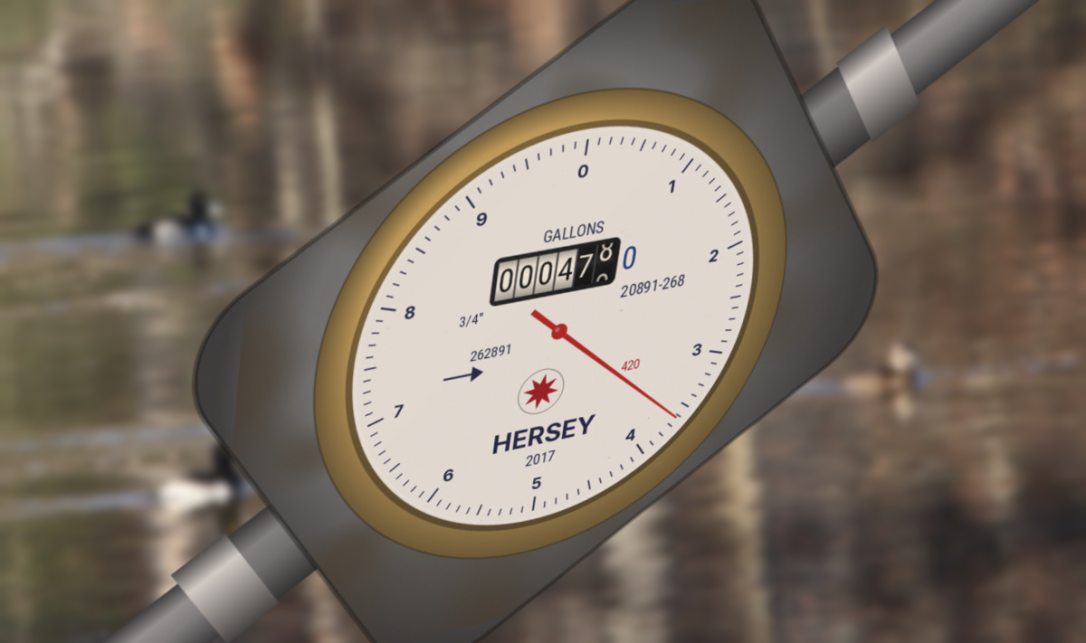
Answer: 4783.6 gal
